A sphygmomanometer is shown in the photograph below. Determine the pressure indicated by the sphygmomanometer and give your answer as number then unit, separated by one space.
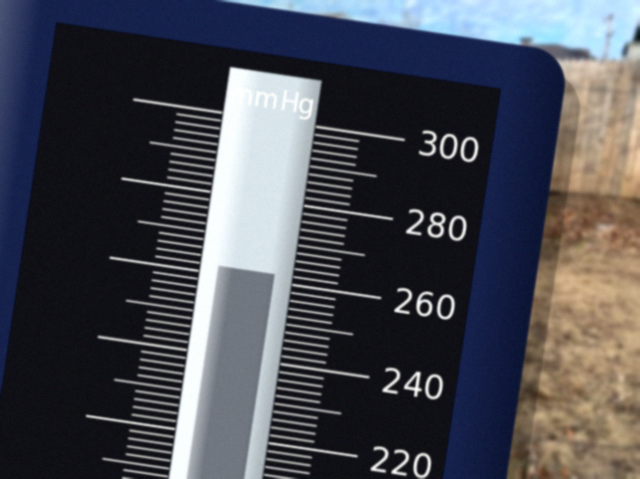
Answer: 262 mmHg
